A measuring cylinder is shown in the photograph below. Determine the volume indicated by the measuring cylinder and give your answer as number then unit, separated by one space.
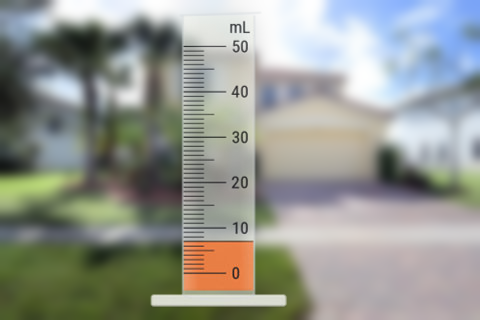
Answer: 7 mL
